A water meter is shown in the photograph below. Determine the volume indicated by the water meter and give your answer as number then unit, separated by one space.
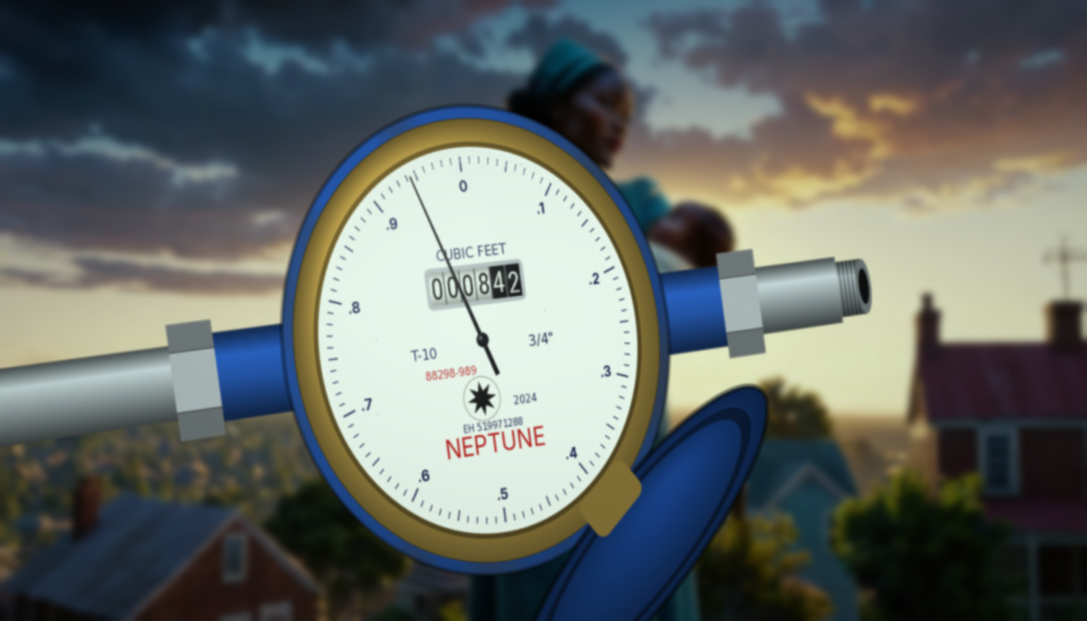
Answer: 841.94 ft³
